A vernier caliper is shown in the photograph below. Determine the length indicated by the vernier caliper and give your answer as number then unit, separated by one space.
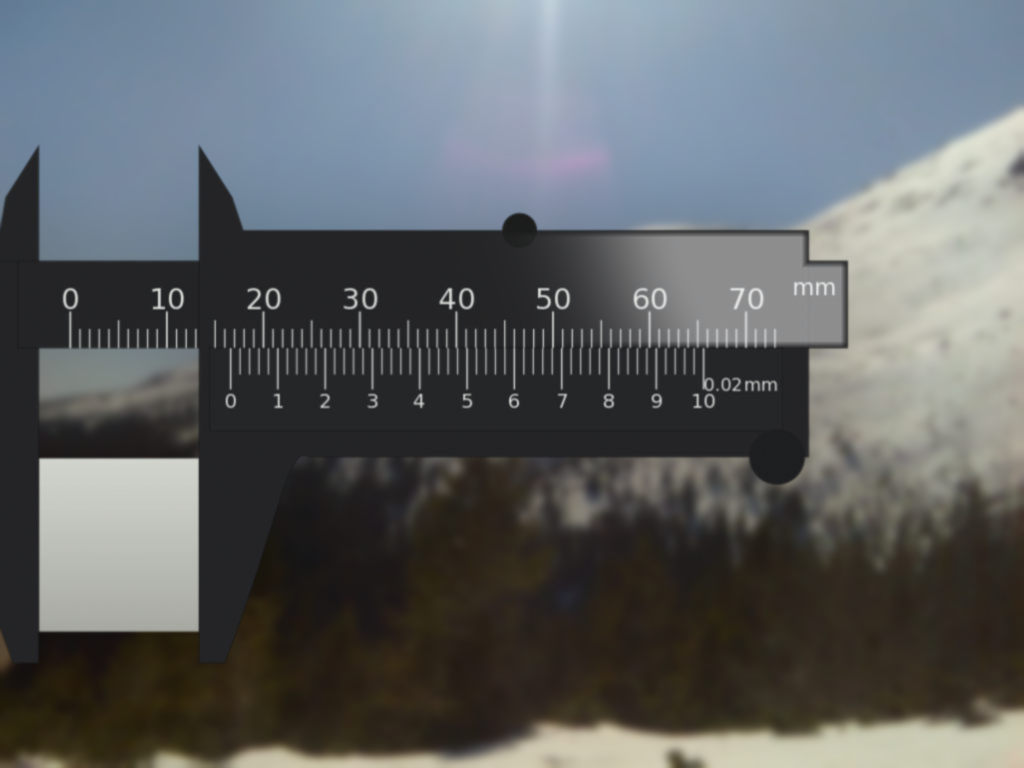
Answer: 16.6 mm
